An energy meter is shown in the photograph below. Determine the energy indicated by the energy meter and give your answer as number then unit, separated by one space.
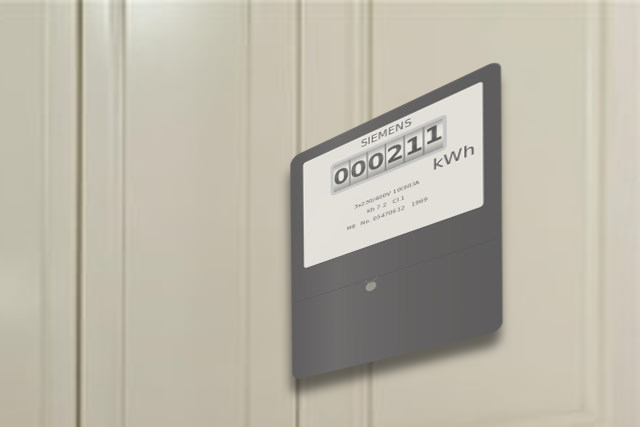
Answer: 211 kWh
